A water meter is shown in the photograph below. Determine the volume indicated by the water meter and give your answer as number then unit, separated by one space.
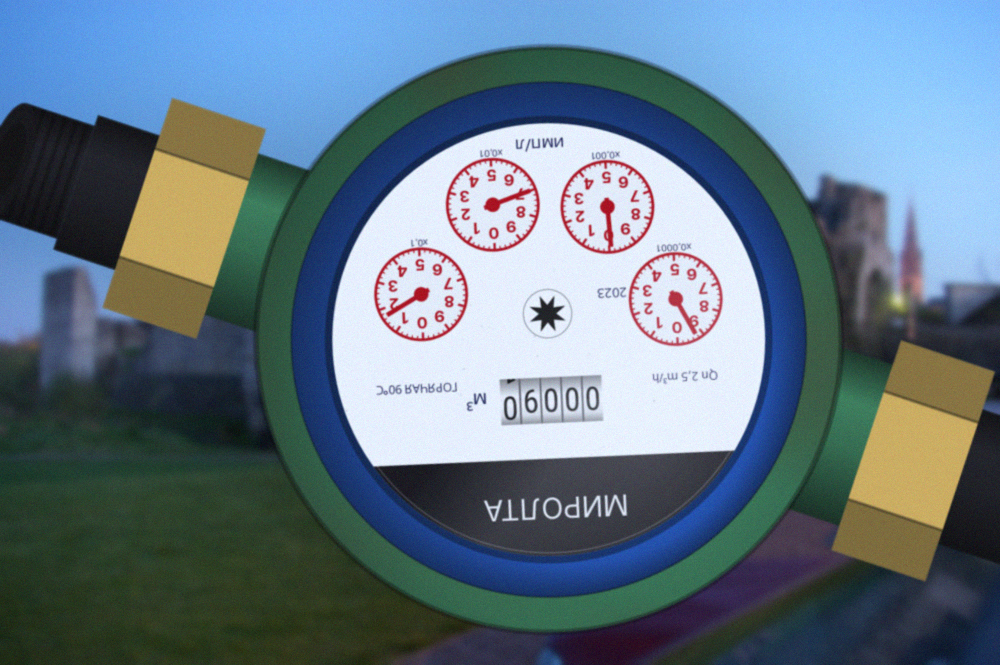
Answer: 90.1699 m³
